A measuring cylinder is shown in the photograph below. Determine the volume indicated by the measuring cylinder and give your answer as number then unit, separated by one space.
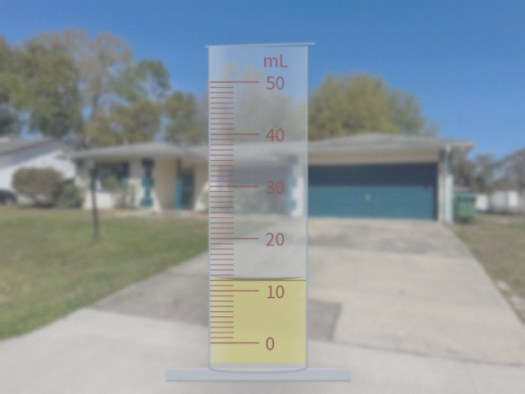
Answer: 12 mL
